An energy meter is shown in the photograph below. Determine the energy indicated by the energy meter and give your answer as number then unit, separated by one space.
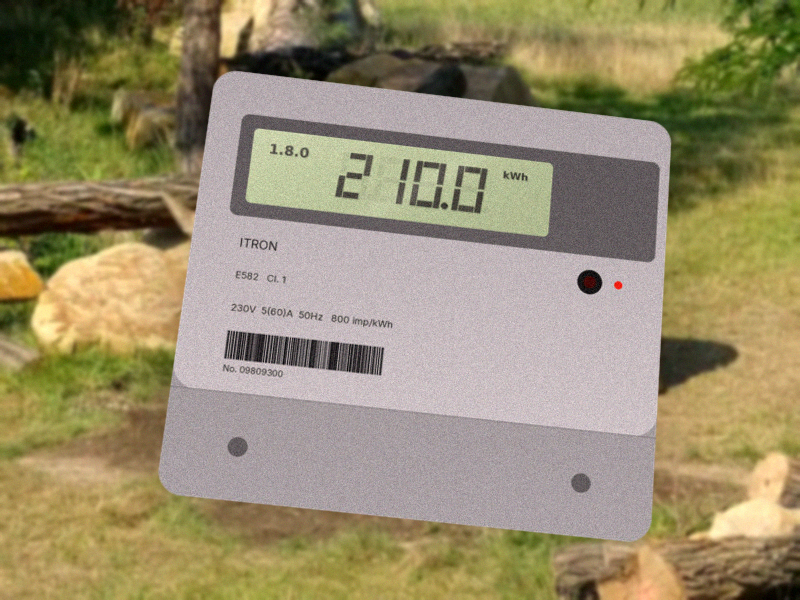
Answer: 210.0 kWh
